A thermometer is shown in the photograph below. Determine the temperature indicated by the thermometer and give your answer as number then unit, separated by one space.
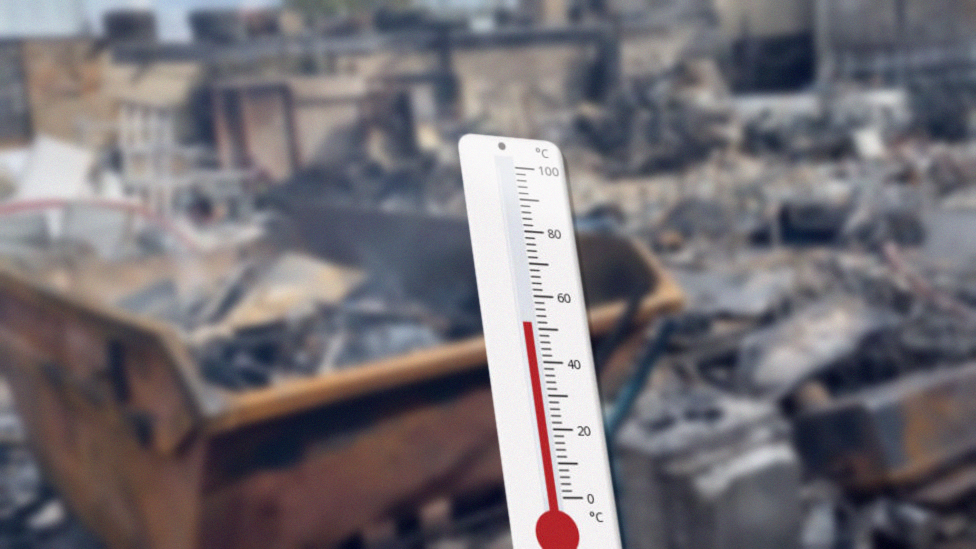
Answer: 52 °C
